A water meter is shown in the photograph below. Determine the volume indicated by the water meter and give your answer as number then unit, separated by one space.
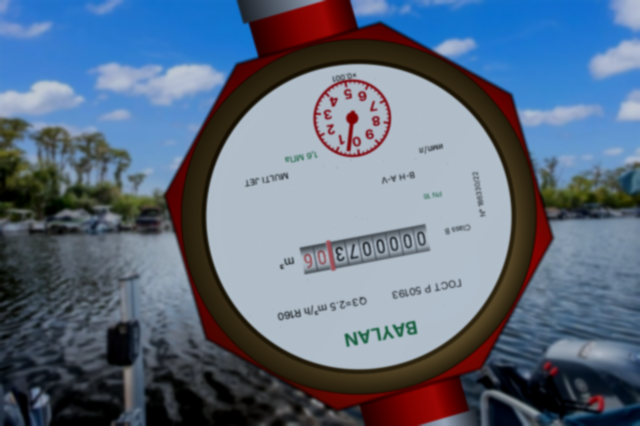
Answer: 73.060 m³
